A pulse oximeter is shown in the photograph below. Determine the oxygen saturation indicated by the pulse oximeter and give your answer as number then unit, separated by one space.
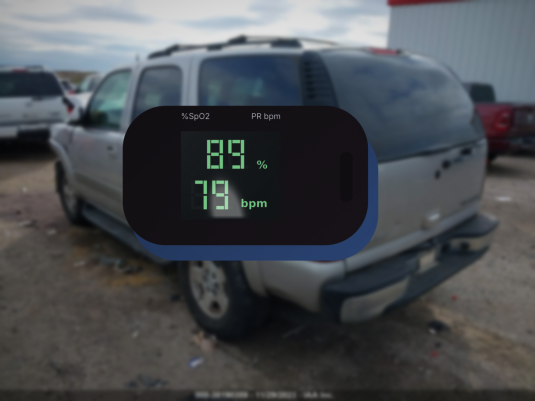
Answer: 89 %
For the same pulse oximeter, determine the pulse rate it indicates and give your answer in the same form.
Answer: 79 bpm
